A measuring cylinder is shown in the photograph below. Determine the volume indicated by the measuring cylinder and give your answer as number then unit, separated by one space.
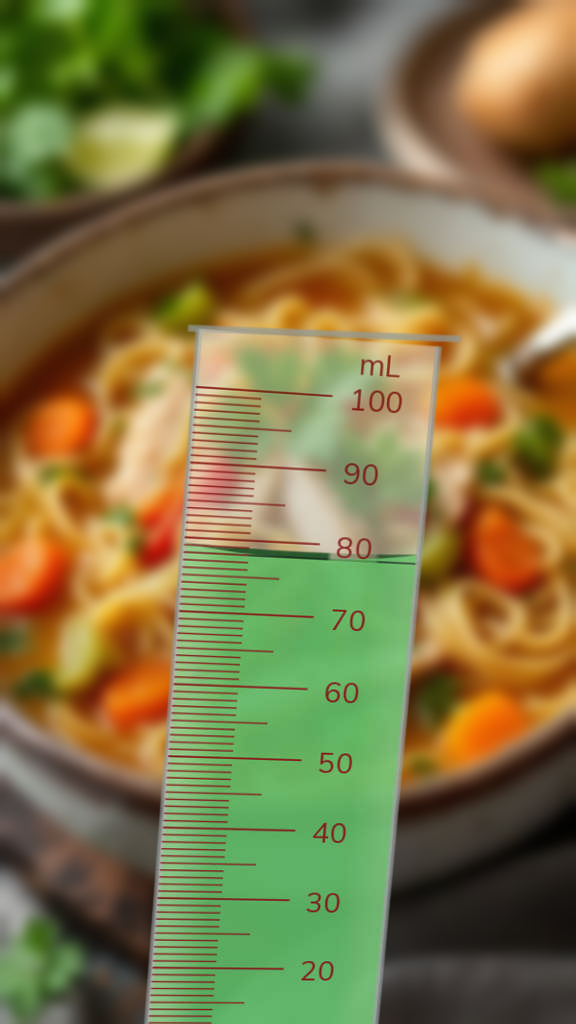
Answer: 78 mL
